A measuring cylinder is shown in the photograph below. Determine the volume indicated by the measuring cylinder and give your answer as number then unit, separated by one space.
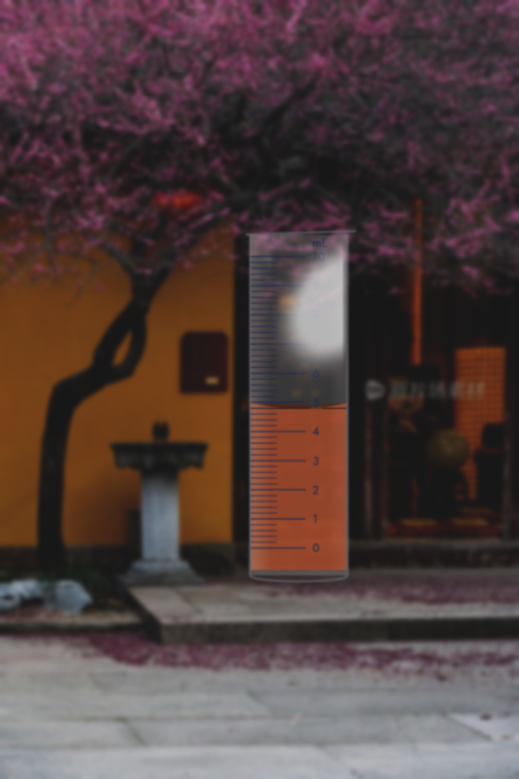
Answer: 4.8 mL
